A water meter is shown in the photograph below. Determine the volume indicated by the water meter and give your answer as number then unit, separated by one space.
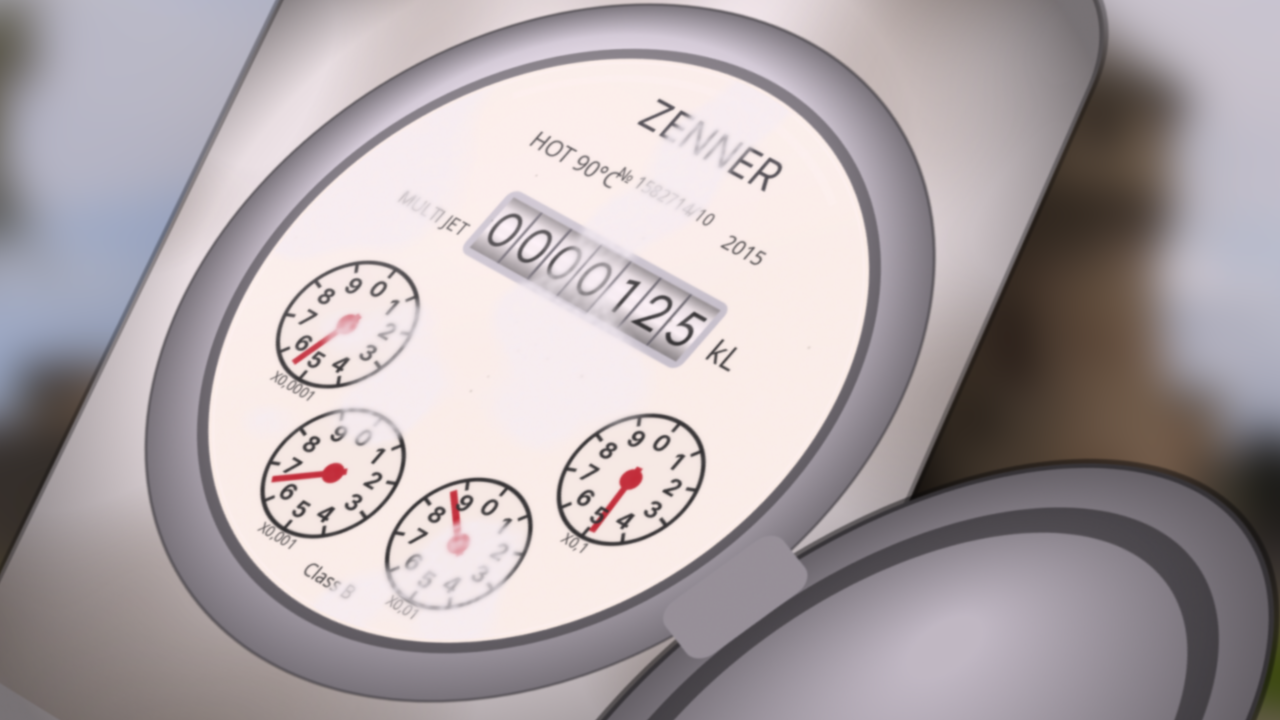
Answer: 125.4865 kL
